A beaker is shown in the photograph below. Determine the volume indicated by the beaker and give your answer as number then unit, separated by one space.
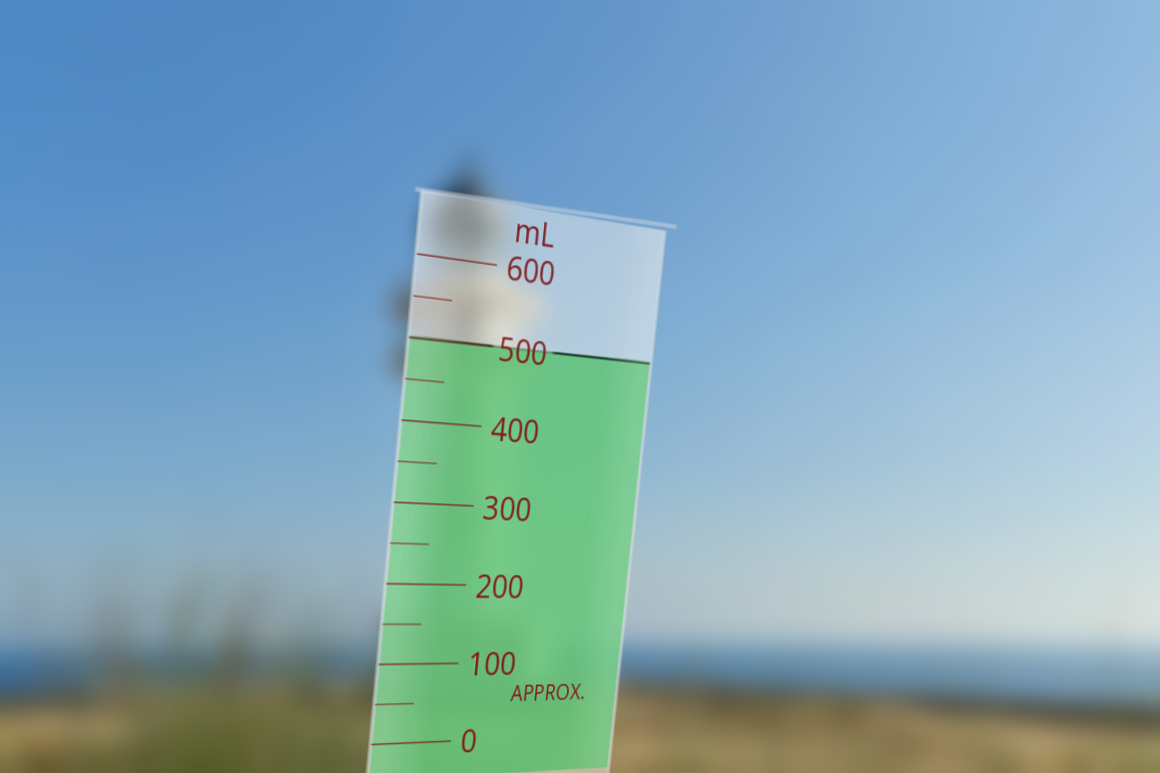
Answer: 500 mL
